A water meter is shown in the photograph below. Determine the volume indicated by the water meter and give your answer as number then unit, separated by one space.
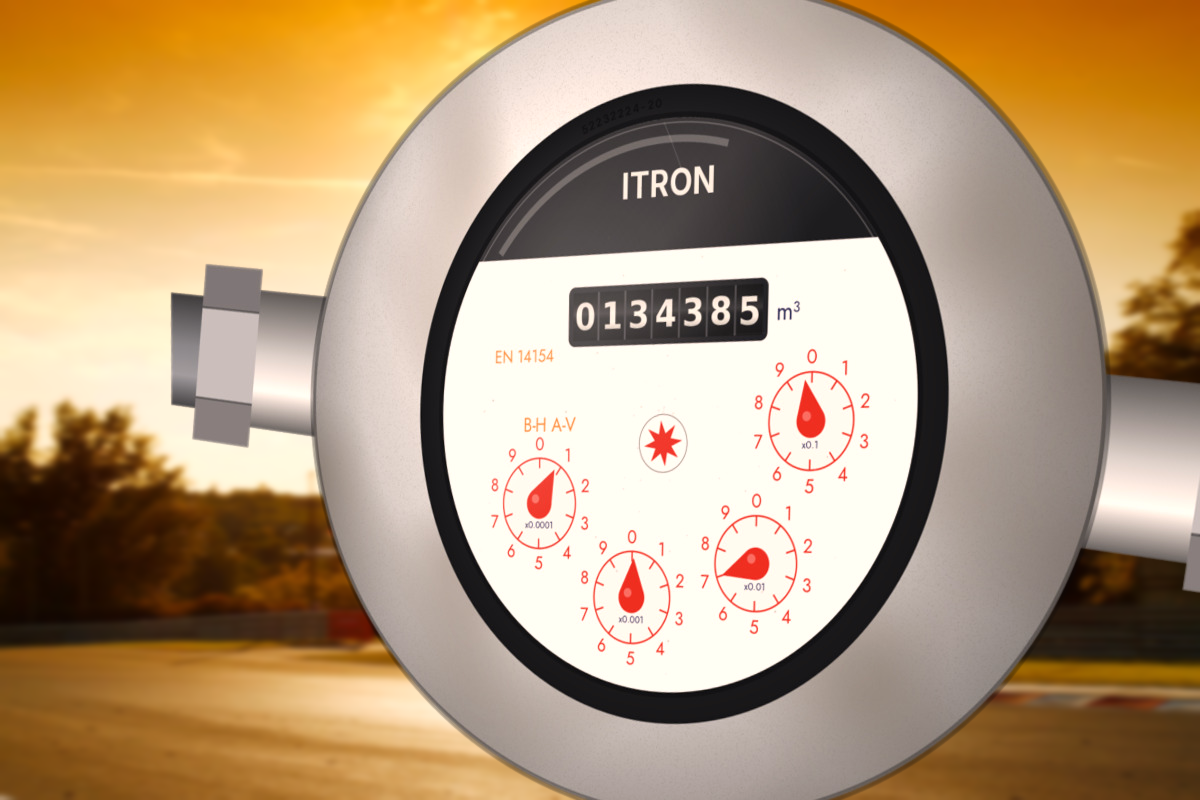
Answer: 134384.9700 m³
